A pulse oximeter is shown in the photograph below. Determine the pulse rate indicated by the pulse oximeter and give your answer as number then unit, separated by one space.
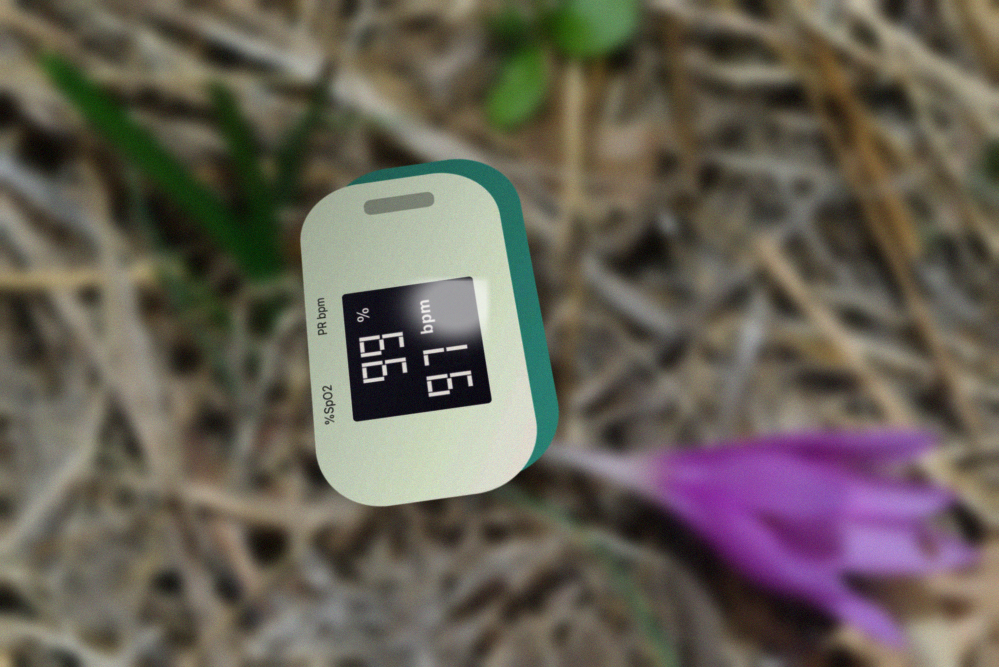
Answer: 97 bpm
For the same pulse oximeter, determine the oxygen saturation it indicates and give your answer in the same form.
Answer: 99 %
